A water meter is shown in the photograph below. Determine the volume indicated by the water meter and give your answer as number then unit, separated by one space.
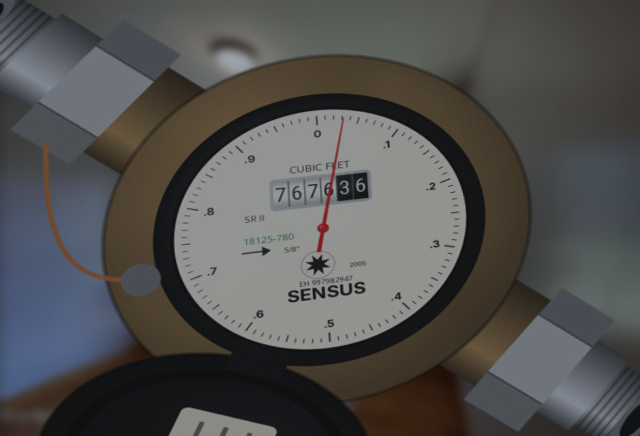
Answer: 767636.03 ft³
